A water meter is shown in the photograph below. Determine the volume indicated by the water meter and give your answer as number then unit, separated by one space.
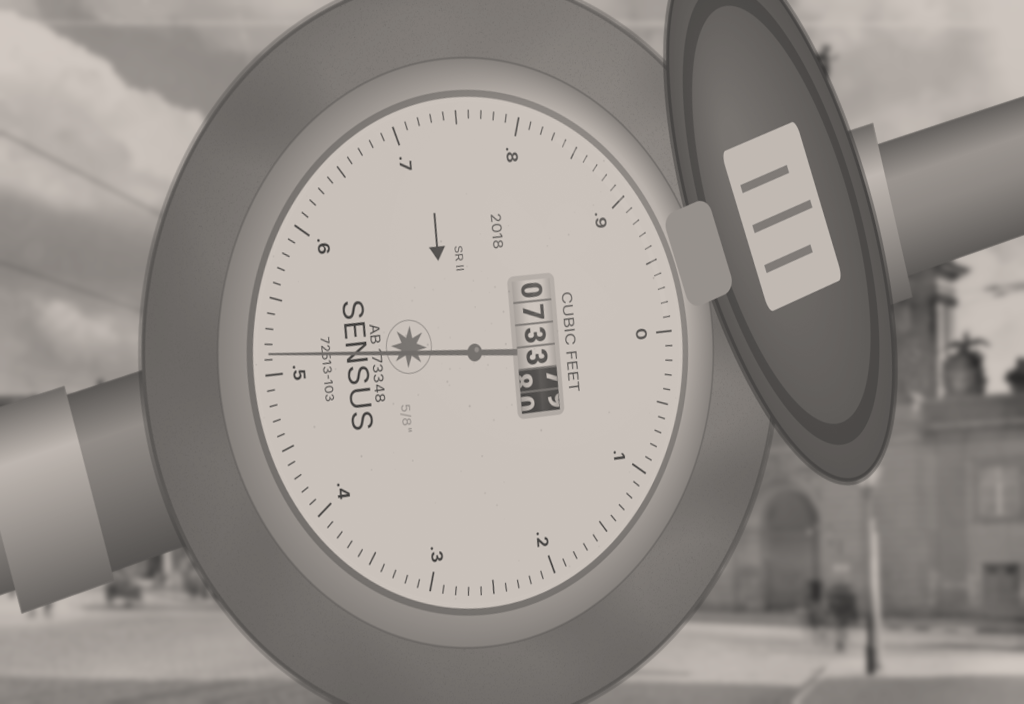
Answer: 73379.51 ft³
